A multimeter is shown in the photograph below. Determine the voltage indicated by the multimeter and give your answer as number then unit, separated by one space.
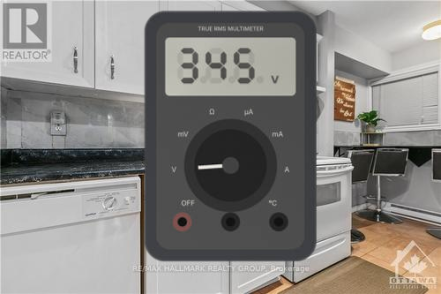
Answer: 345 V
